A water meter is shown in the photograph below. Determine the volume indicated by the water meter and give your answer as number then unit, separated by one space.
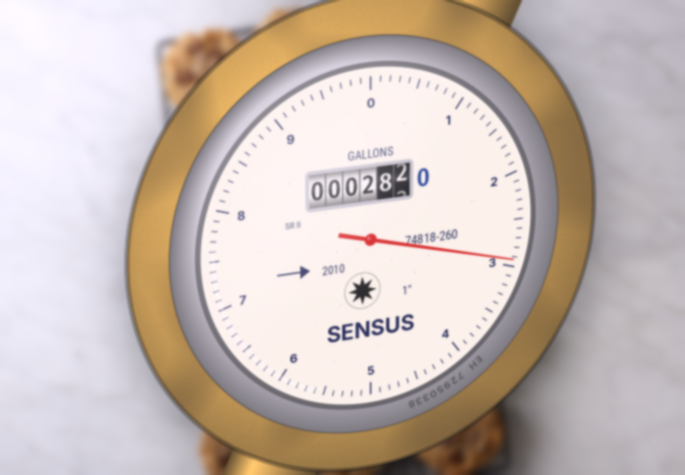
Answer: 2822.9 gal
